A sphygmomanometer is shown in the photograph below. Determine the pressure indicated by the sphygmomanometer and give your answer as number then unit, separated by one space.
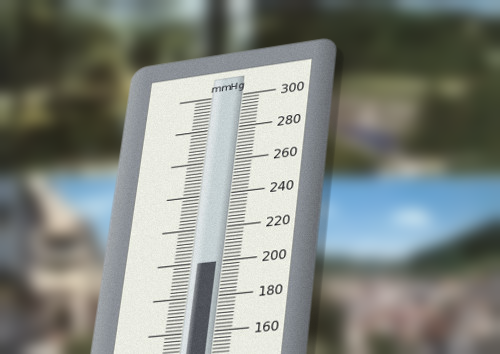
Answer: 200 mmHg
